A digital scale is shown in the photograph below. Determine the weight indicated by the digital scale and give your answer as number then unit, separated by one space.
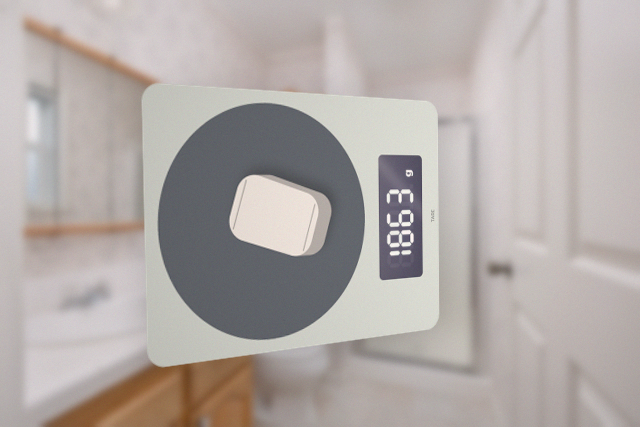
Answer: 1863 g
